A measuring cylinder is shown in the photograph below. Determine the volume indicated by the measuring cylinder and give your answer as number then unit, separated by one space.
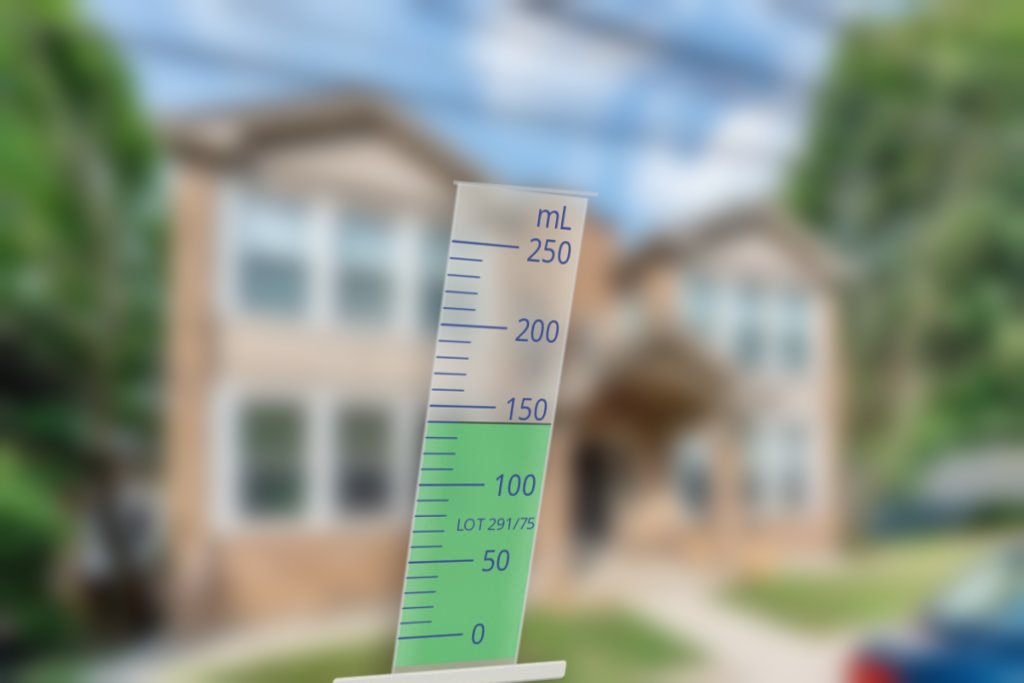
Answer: 140 mL
